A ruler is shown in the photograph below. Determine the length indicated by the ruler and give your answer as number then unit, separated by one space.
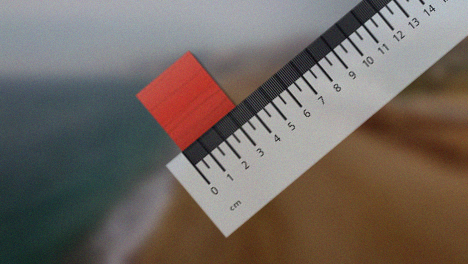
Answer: 3.5 cm
